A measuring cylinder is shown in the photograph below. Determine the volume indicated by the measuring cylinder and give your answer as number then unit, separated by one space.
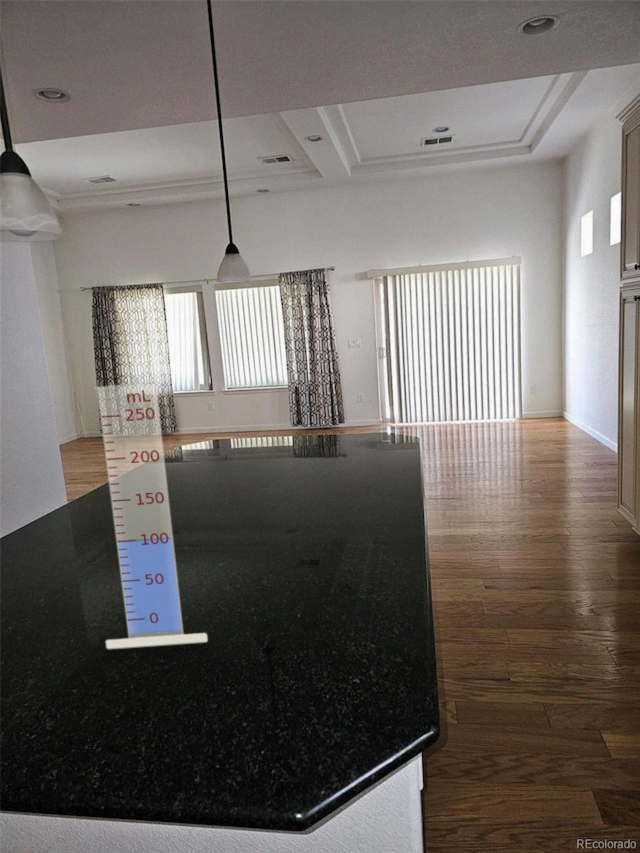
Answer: 100 mL
